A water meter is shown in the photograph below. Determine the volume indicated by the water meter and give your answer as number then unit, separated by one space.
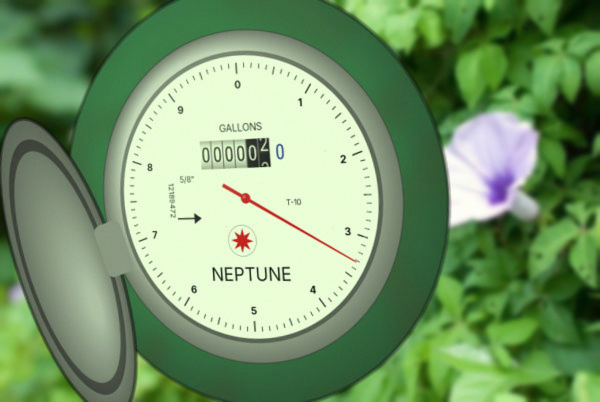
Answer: 23.3 gal
